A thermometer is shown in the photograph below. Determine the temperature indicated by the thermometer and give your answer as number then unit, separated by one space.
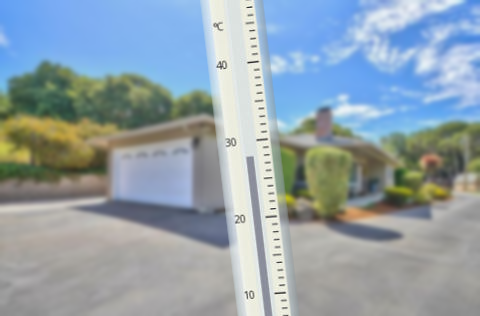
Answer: 28 °C
